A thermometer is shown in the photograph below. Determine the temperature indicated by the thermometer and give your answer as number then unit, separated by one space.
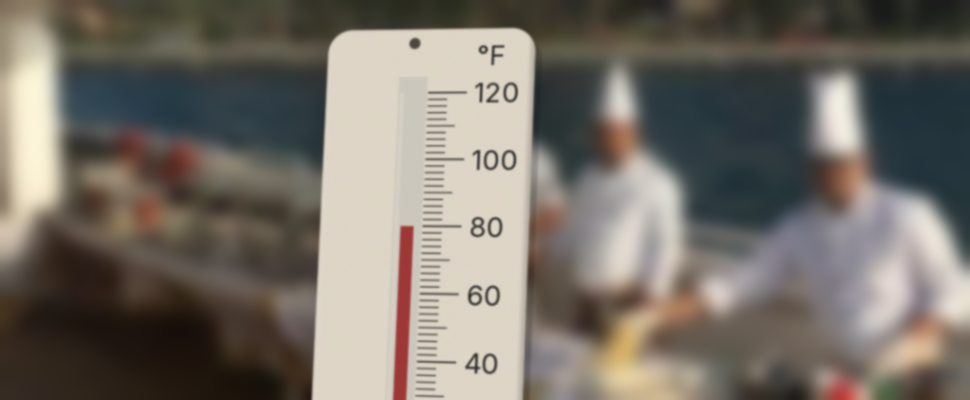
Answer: 80 °F
